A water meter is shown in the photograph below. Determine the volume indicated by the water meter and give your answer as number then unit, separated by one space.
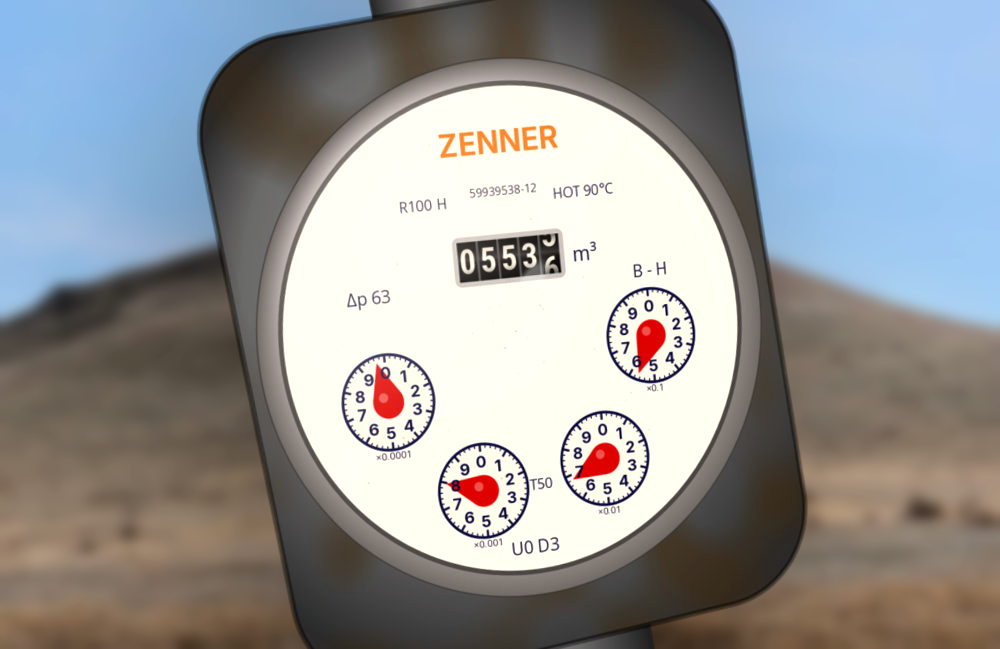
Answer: 5535.5679 m³
